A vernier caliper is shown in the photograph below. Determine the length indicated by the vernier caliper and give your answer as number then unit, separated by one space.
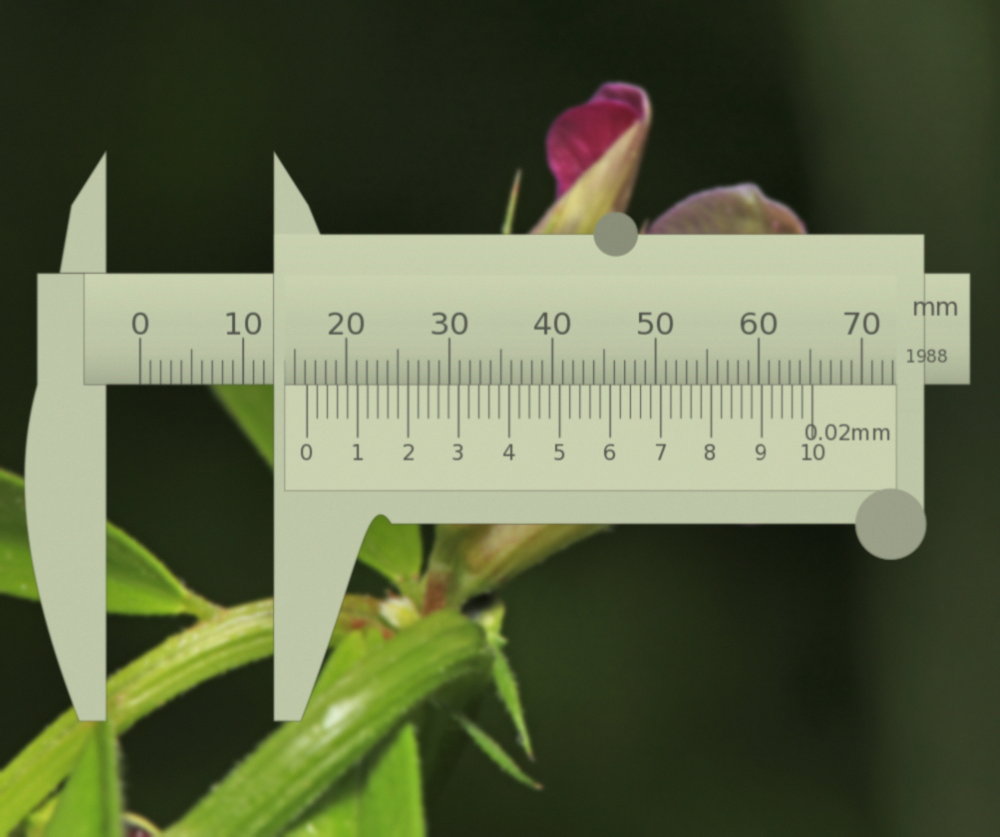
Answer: 16.2 mm
